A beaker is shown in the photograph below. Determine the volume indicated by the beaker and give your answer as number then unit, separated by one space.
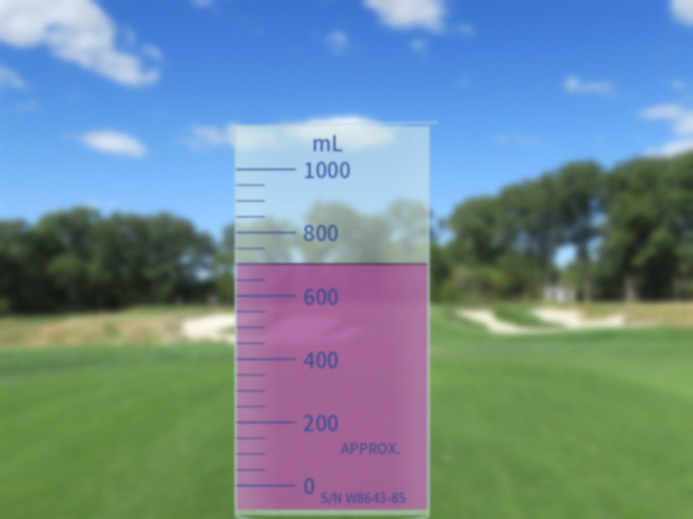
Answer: 700 mL
